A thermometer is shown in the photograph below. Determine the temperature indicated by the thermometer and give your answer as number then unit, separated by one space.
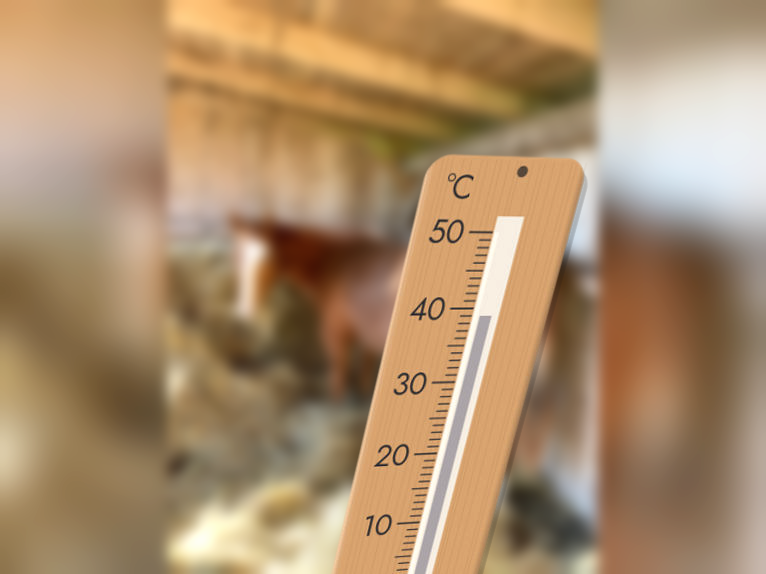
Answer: 39 °C
